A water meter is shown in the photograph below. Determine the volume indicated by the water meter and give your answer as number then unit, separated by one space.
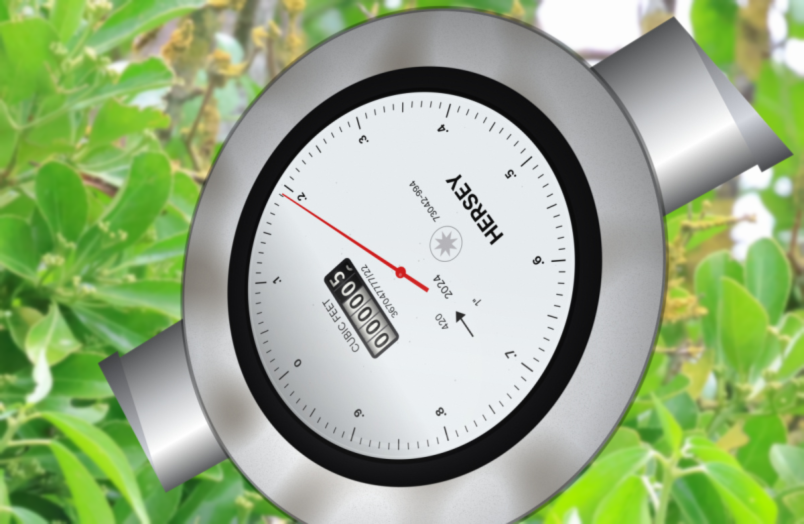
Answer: 5.19 ft³
